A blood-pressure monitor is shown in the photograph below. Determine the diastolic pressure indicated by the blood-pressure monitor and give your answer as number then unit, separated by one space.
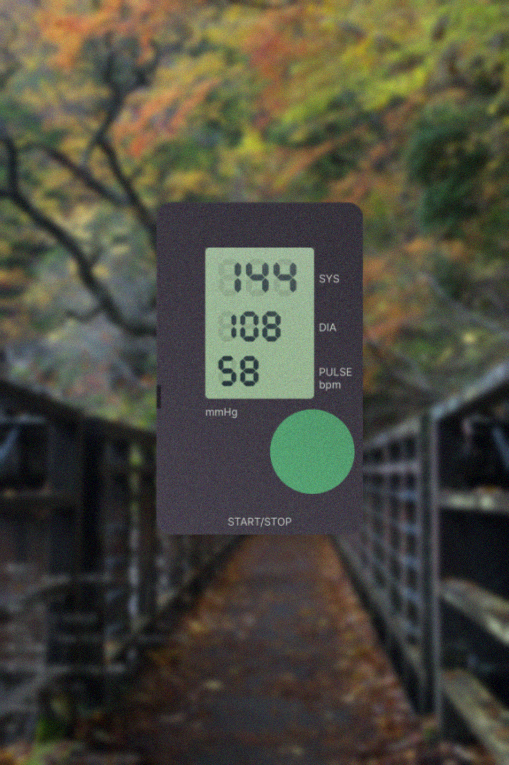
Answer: 108 mmHg
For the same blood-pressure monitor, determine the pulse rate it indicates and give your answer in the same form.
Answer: 58 bpm
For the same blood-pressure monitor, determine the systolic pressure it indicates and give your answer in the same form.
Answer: 144 mmHg
